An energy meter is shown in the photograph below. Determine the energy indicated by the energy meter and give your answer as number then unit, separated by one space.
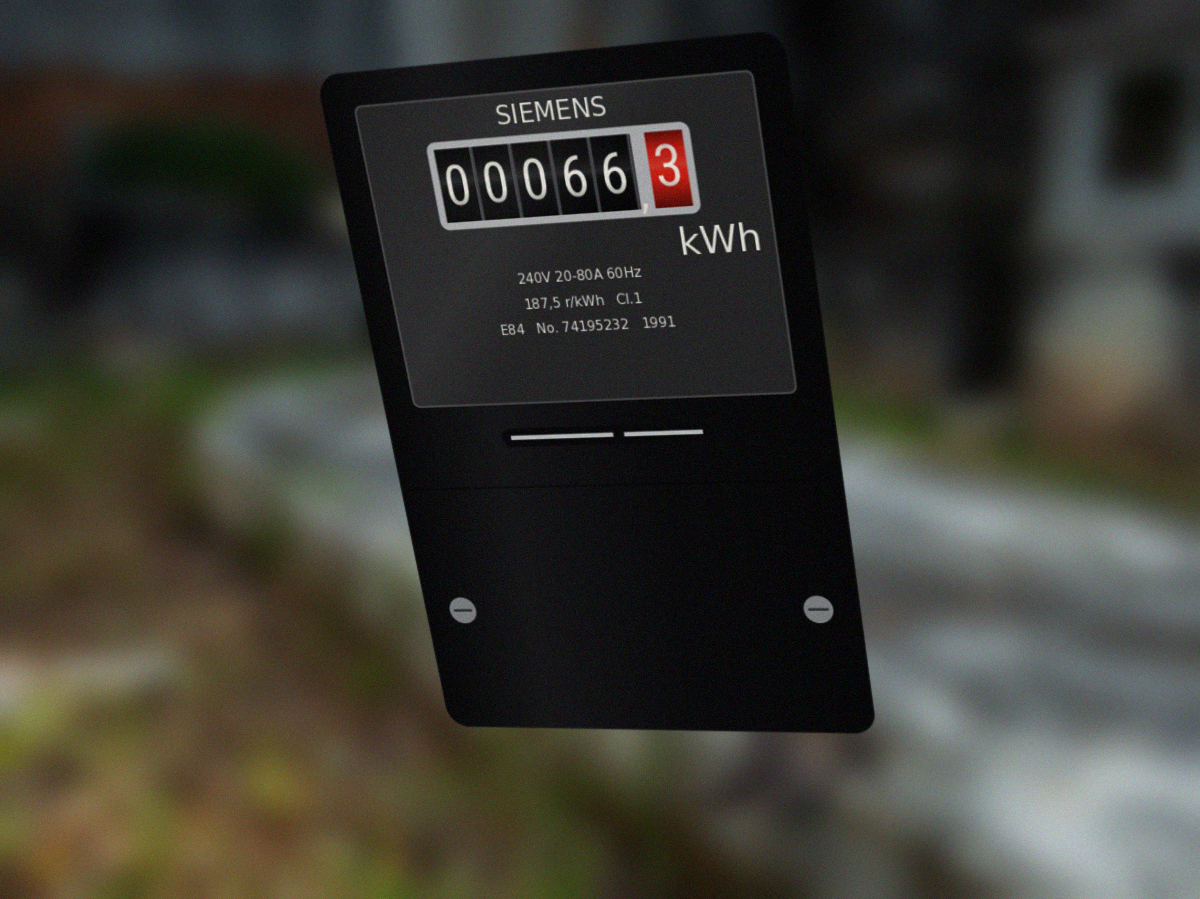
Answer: 66.3 kWh
